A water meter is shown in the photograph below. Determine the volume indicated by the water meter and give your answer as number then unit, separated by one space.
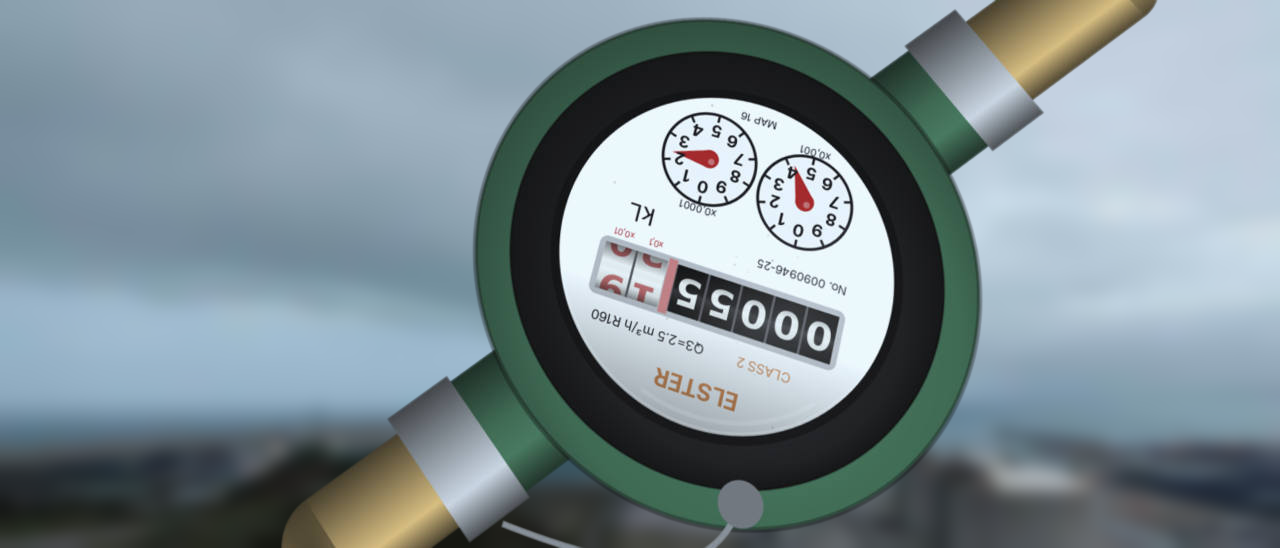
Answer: 55.1942 kL
